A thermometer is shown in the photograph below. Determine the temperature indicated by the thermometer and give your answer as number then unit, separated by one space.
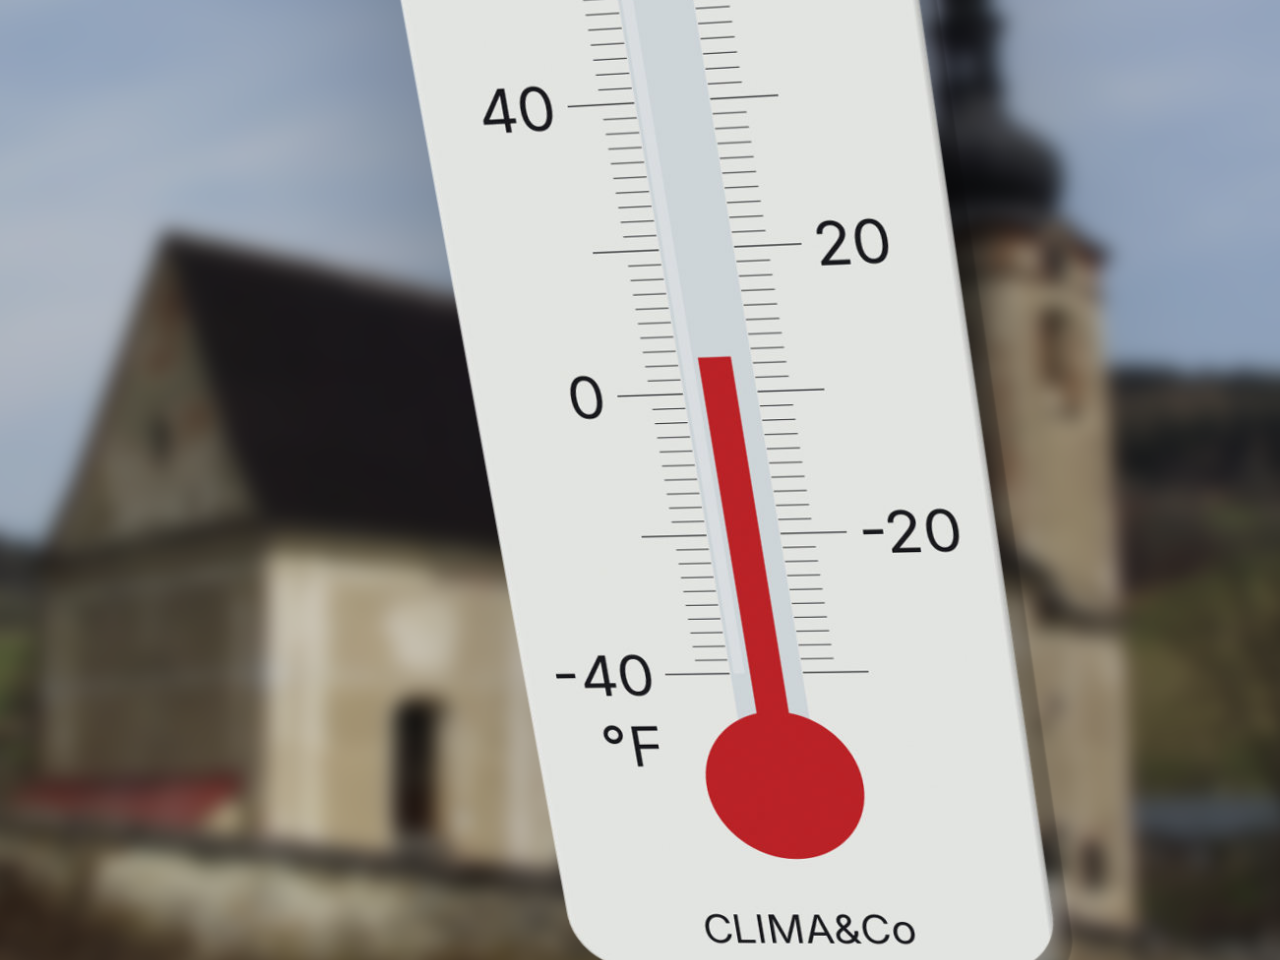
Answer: 5 °F
